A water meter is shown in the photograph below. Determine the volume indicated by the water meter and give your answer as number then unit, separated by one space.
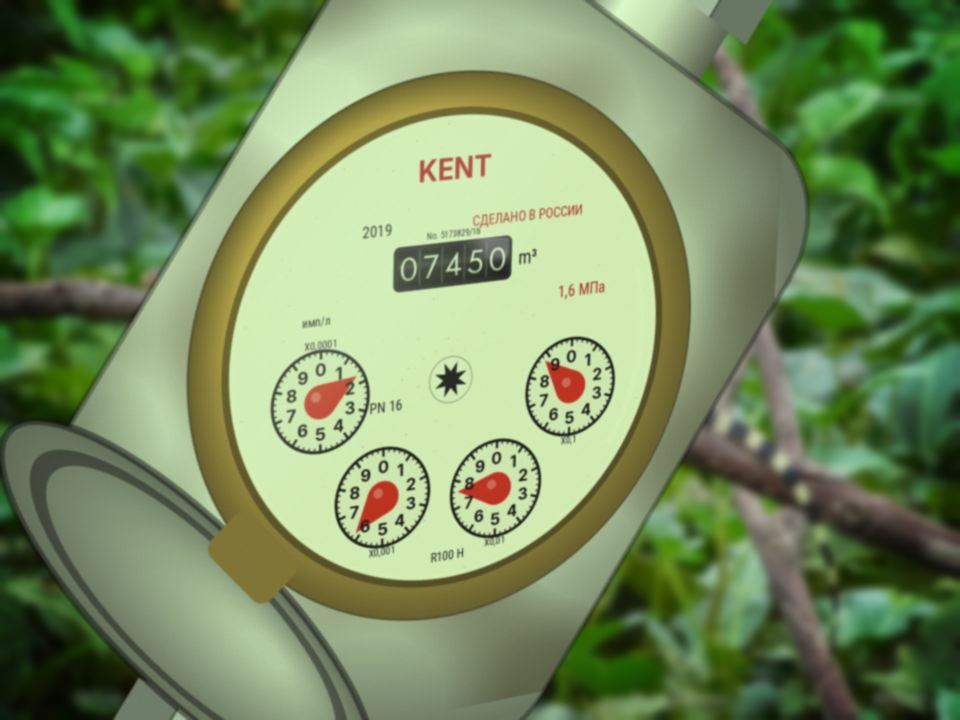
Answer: 7450.8761 m³
